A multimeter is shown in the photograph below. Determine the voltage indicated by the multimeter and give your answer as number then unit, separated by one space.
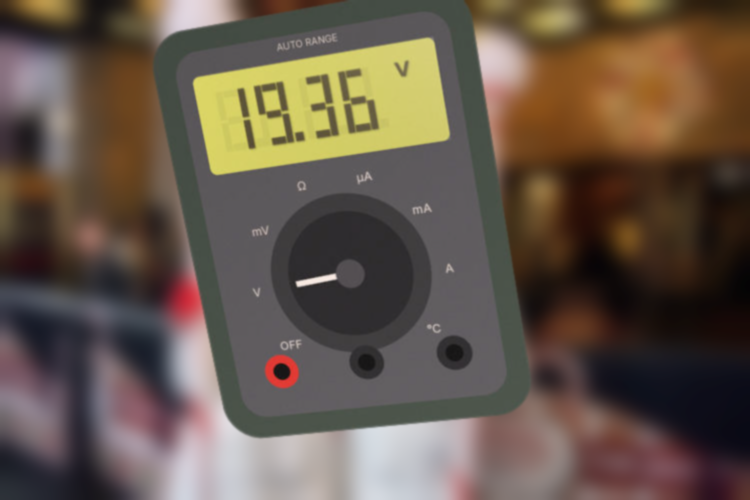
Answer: 19.36 V
